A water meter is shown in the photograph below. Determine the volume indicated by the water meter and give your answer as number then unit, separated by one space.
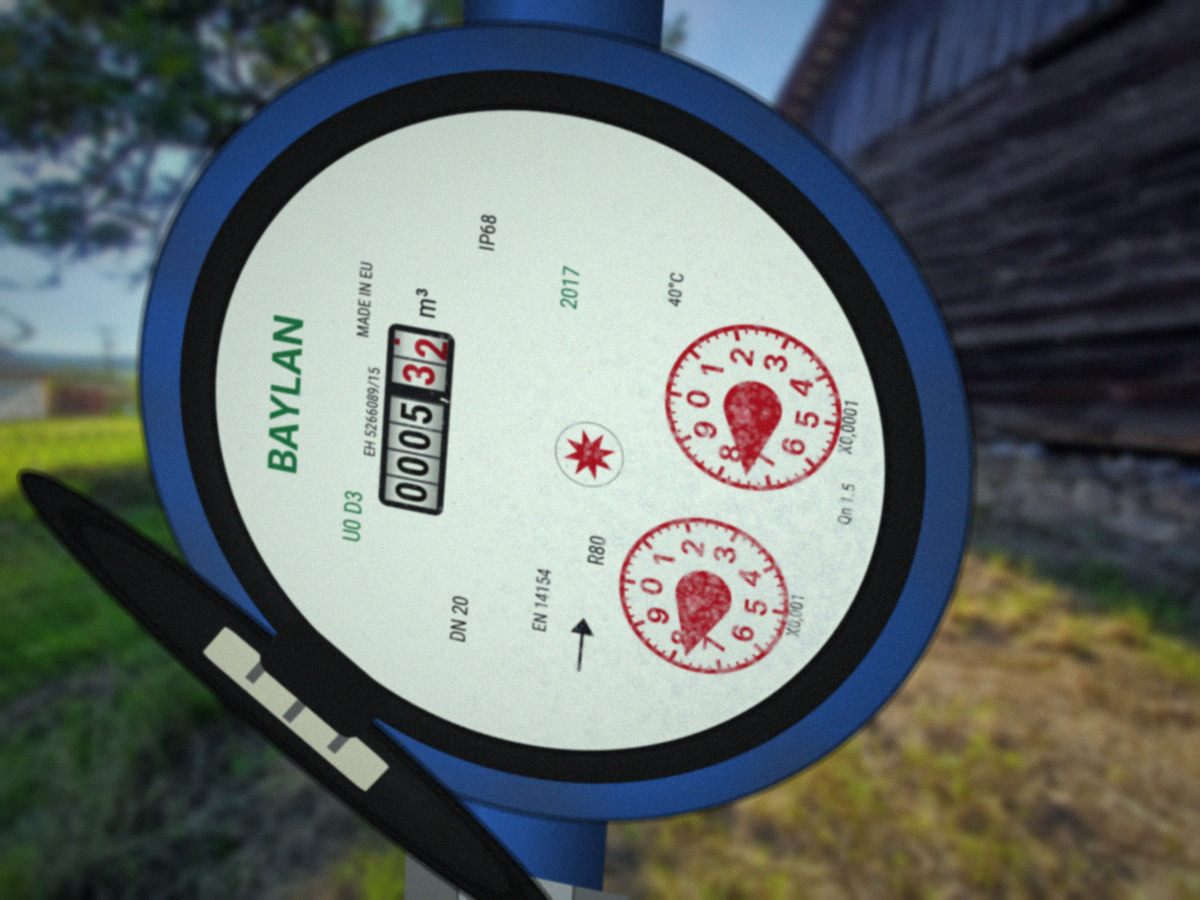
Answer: 5.3177 m³
